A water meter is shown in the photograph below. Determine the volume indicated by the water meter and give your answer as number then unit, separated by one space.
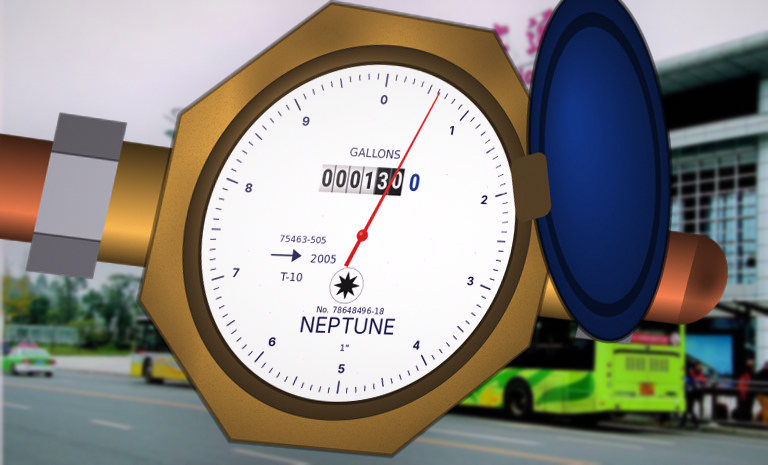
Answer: 1300.6 gal
